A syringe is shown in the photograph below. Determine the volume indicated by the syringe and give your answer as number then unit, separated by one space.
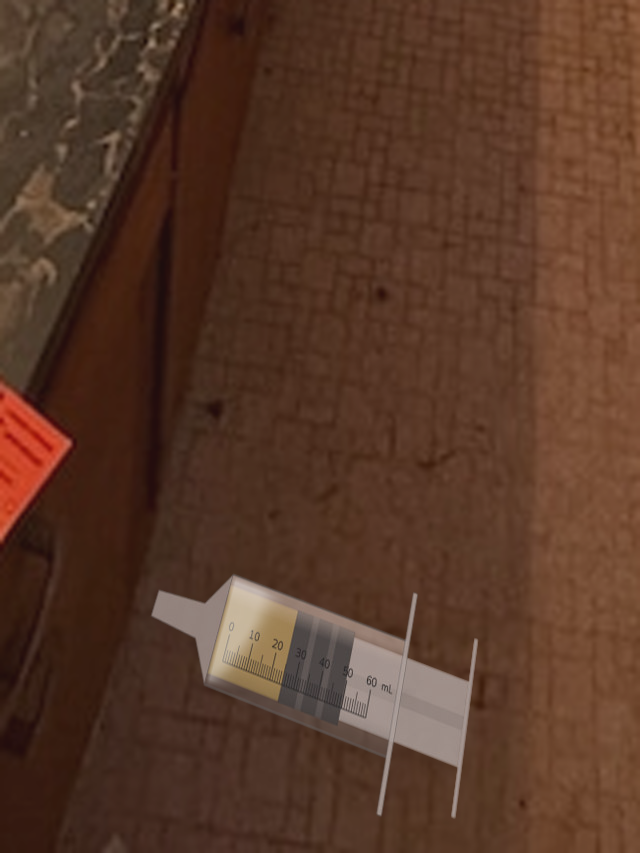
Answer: 25 mL
